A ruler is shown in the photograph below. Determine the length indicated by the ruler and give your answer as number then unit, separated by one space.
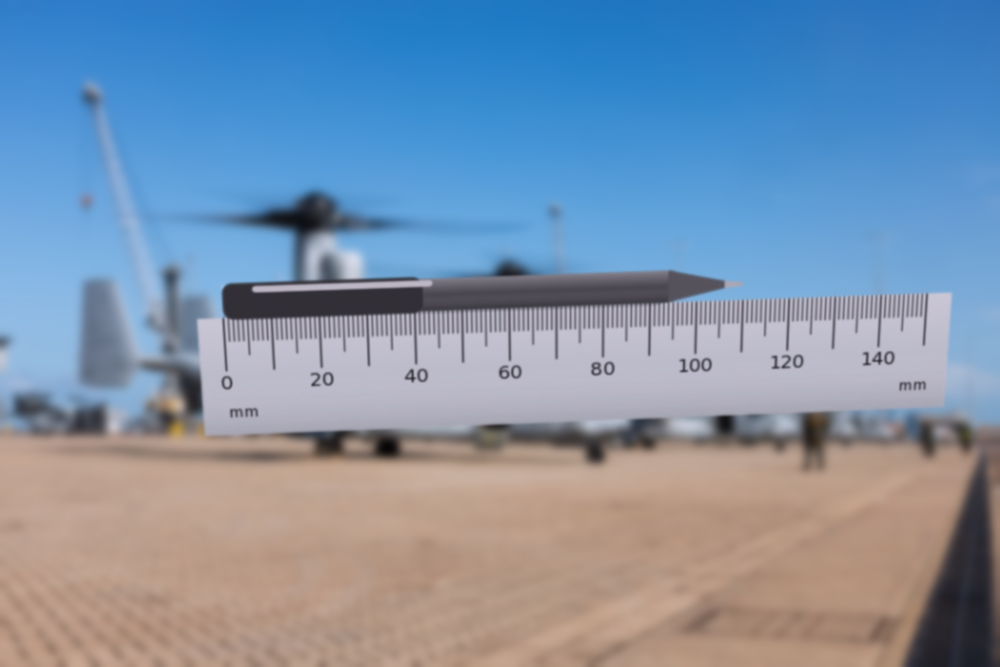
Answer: 110 mm
